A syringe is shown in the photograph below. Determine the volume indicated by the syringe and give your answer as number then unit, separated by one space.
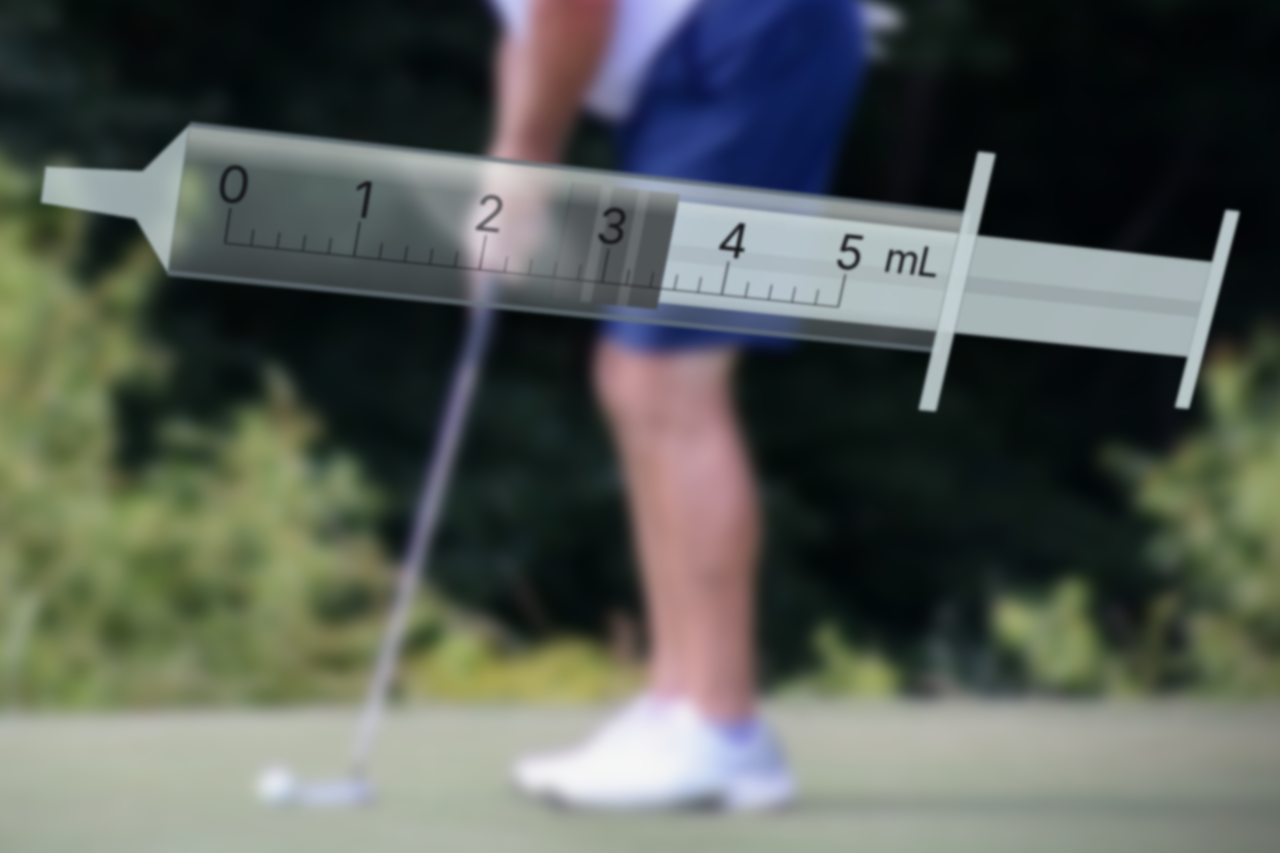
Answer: 2.6 mL
